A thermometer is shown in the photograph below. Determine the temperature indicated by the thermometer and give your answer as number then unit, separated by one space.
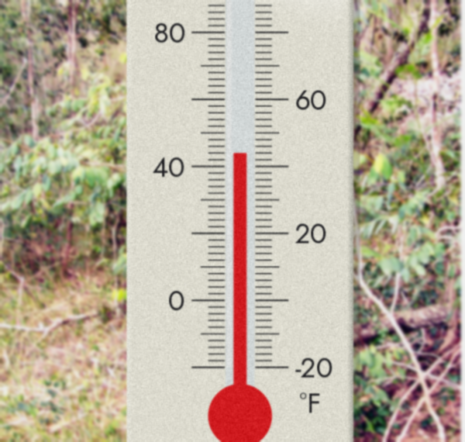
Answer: 44 °F
